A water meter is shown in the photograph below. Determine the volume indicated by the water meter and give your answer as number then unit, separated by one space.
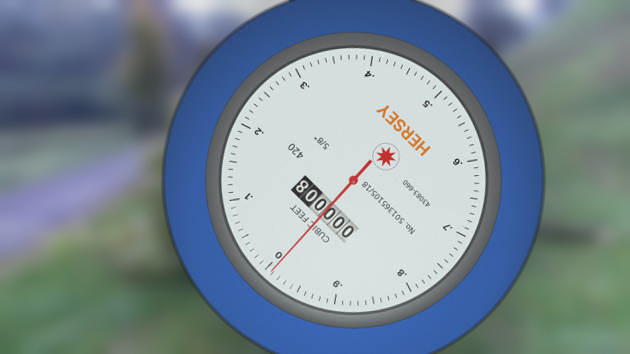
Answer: 7.99 ft³
